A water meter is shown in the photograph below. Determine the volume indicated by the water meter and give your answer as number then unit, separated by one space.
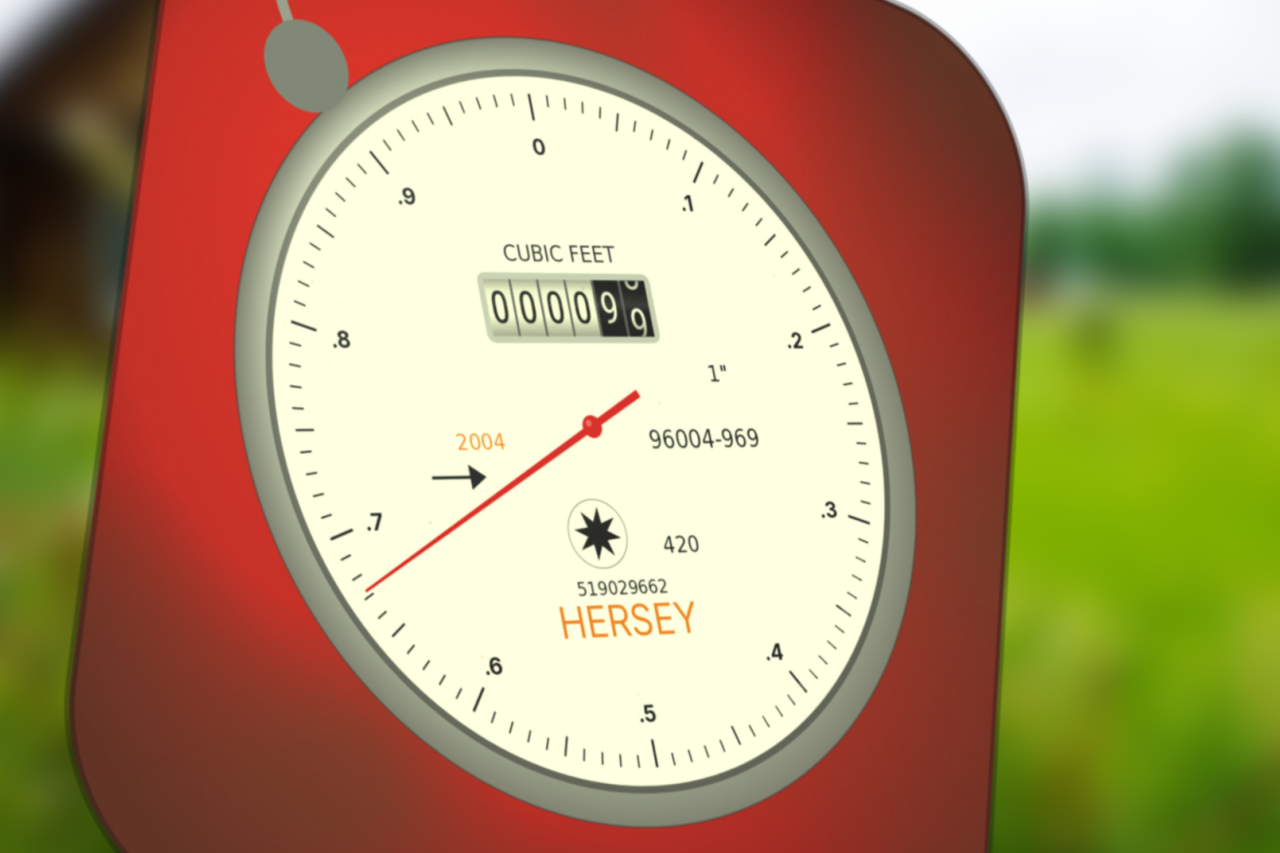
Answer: 98.67 ft³
